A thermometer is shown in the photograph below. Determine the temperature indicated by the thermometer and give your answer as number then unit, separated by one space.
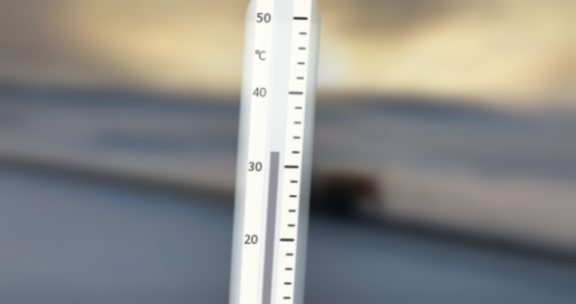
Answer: 32 °C
